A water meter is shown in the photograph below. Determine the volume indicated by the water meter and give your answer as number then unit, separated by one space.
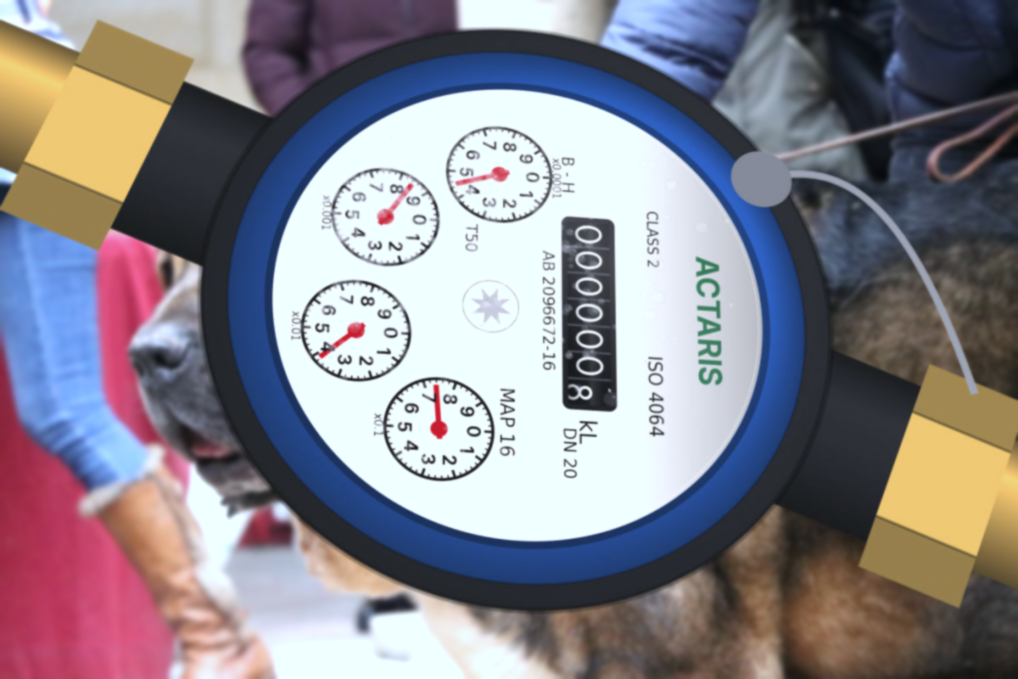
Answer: 7.7384 kL
